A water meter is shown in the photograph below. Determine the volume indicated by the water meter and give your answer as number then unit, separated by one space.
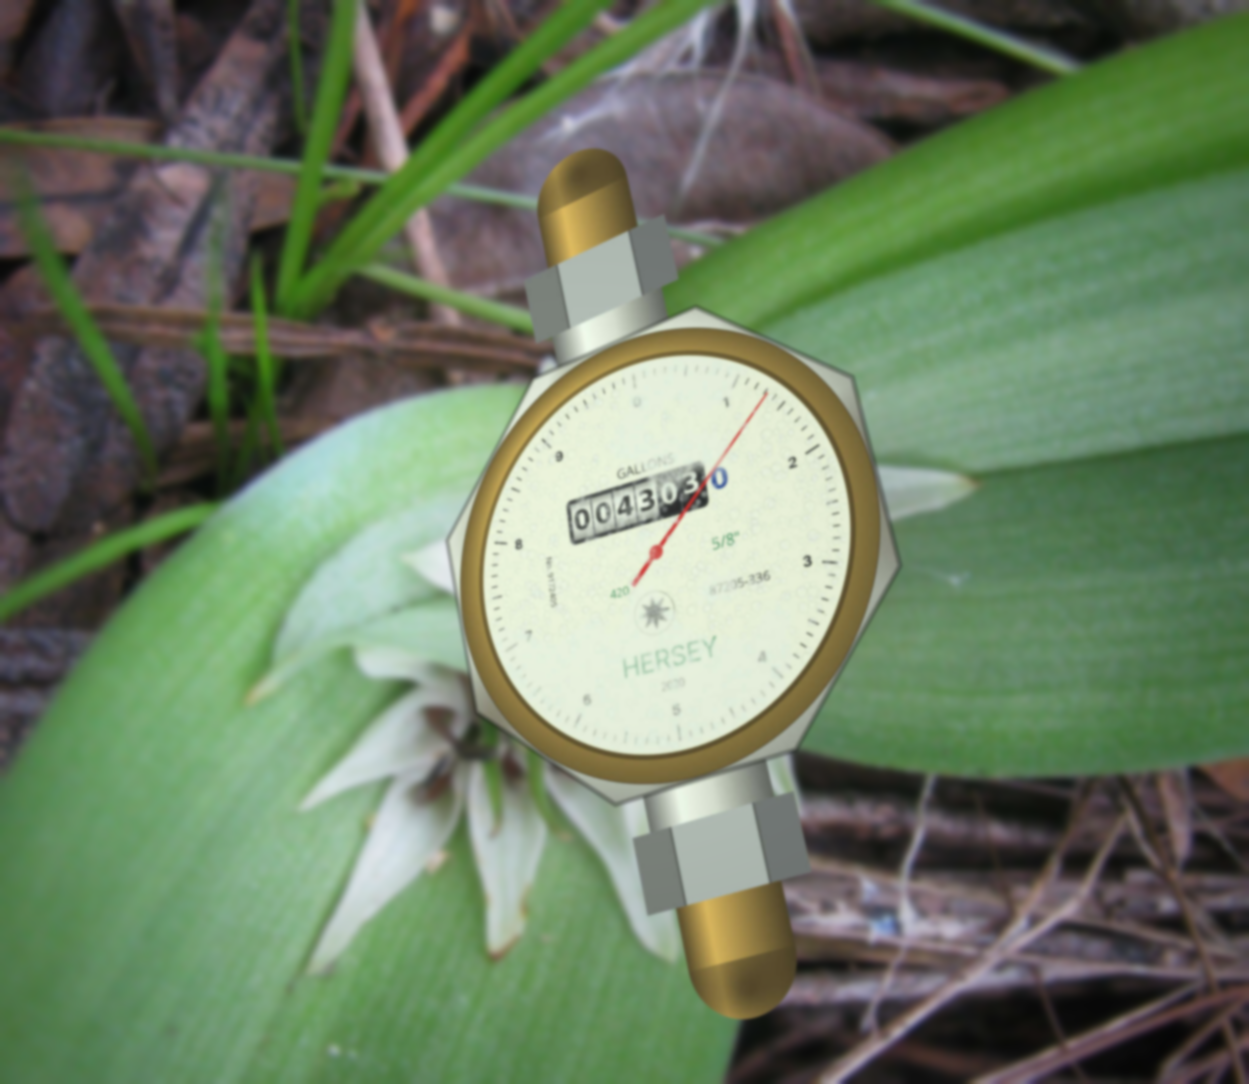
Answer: 43031.3 gal
